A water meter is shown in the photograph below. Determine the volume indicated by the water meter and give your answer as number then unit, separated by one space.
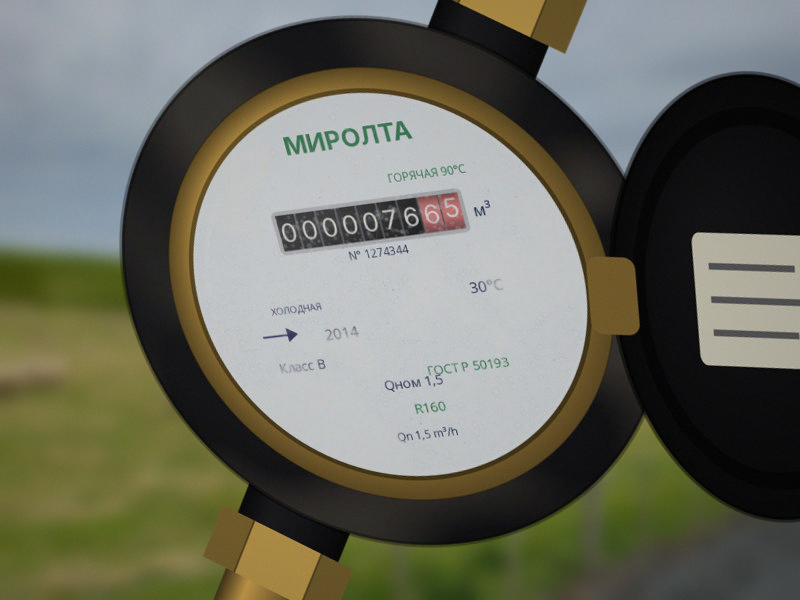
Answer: 76.65 m³
